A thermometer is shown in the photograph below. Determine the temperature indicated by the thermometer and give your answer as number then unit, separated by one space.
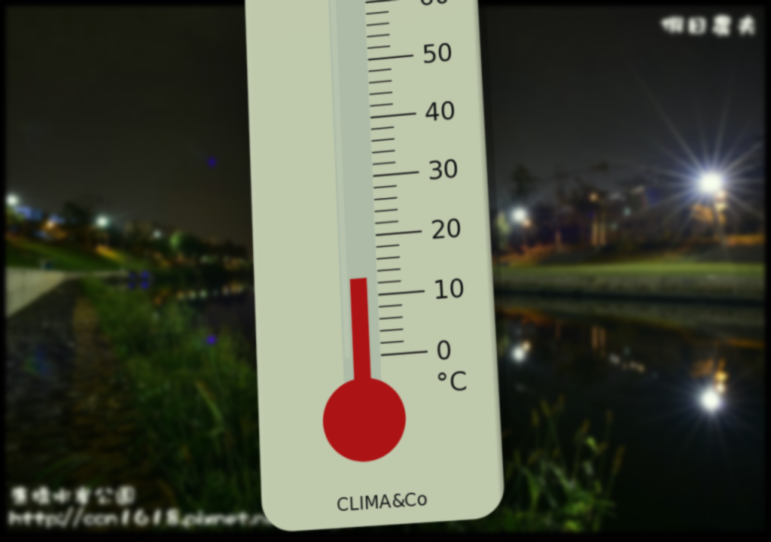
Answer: 13 °C
